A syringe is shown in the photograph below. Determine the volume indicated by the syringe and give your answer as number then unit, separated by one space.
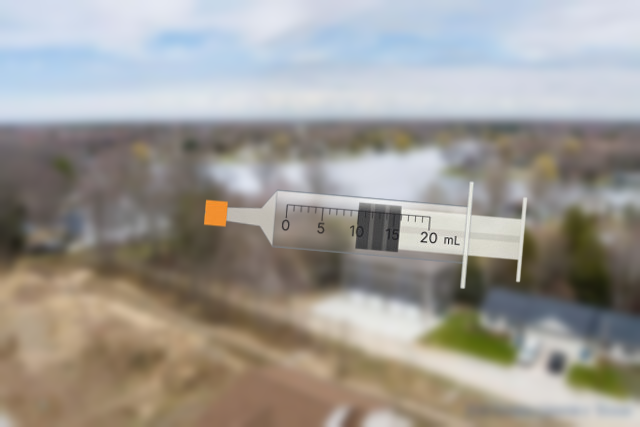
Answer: 10 mL
